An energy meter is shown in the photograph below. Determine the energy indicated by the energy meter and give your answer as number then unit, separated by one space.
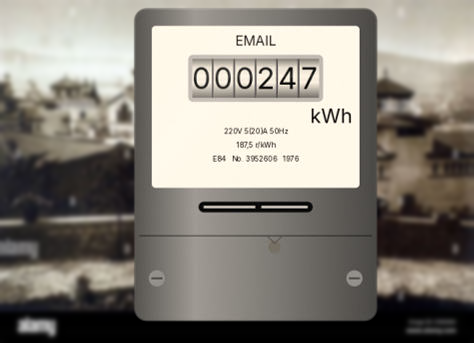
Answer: 247 kWh
